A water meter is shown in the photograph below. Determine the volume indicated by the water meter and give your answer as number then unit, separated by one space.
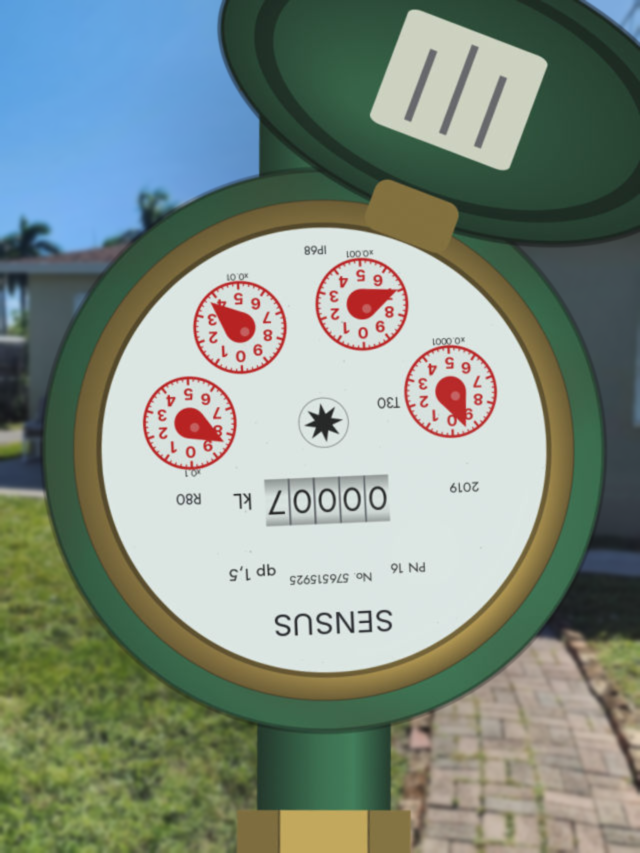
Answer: 7.8369 kL
